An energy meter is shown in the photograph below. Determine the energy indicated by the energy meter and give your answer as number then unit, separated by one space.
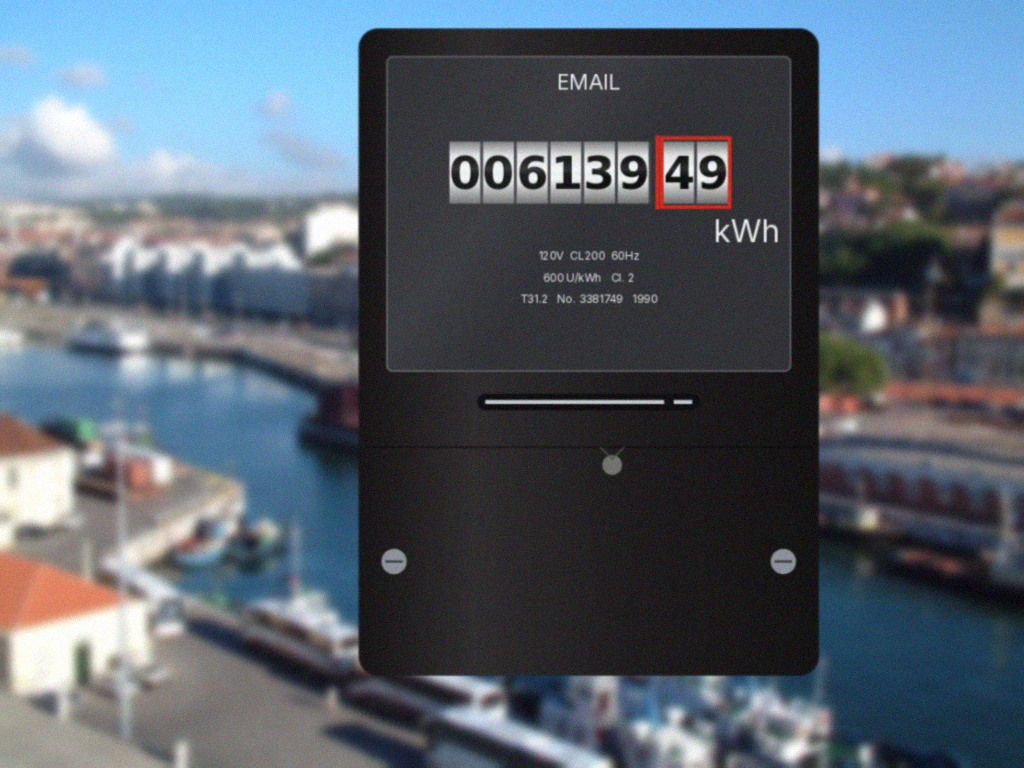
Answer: 6139.49 kWh
